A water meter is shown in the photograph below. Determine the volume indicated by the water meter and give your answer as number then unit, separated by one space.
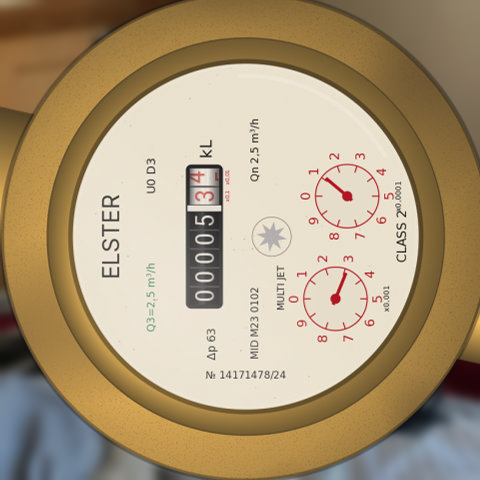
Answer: 5.3431 kL
